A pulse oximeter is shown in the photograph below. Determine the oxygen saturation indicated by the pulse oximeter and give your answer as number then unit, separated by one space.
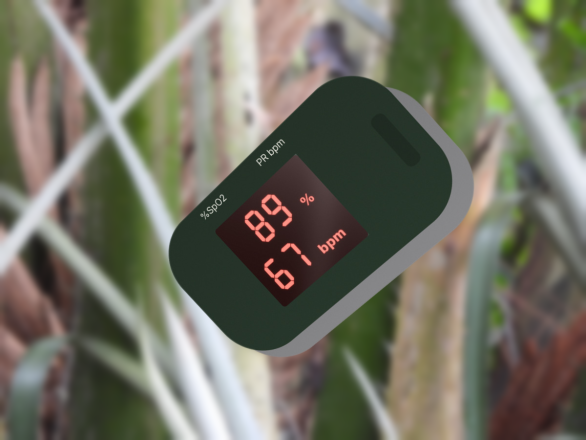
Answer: 89 %
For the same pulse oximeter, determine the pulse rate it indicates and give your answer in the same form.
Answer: 67 bpm
